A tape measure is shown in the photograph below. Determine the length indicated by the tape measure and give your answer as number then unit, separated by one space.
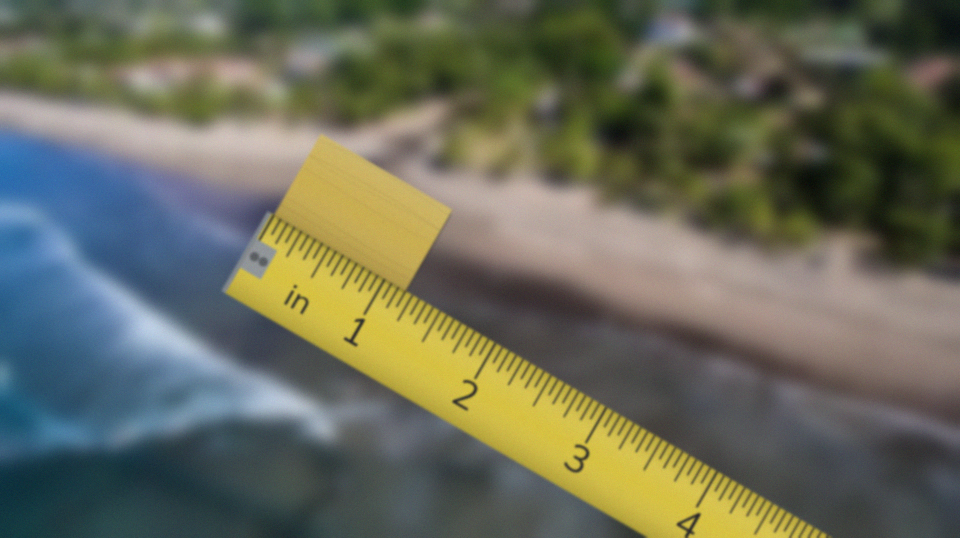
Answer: 1.1875 in
